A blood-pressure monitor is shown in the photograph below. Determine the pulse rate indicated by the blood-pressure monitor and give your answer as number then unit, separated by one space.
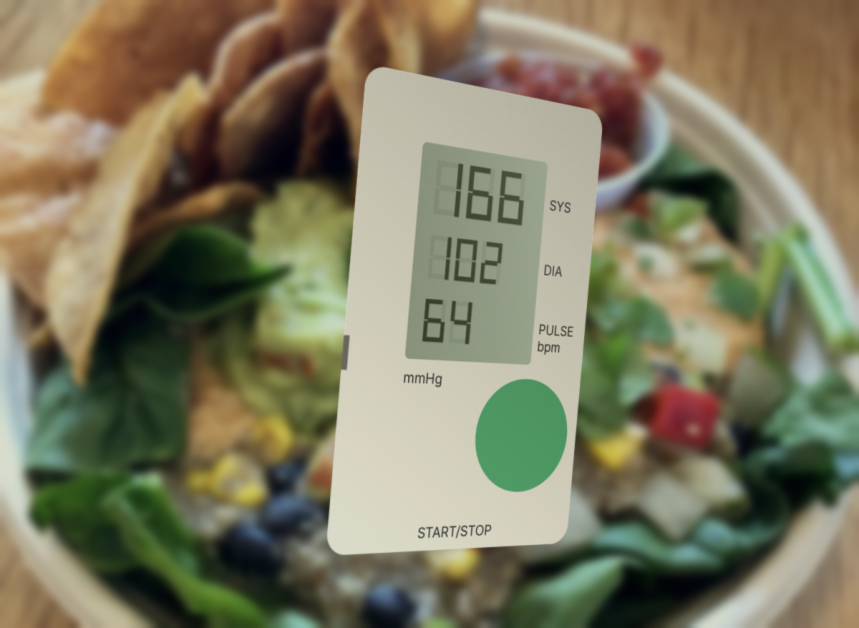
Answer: 64 bpm
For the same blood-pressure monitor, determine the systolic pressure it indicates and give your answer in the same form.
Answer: 166 mmHg
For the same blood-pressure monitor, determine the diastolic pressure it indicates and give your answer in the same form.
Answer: 102 mmHg
